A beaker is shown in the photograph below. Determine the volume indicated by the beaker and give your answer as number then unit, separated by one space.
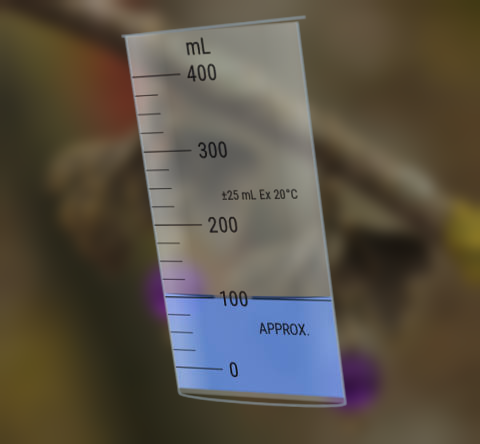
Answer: 100 mL
